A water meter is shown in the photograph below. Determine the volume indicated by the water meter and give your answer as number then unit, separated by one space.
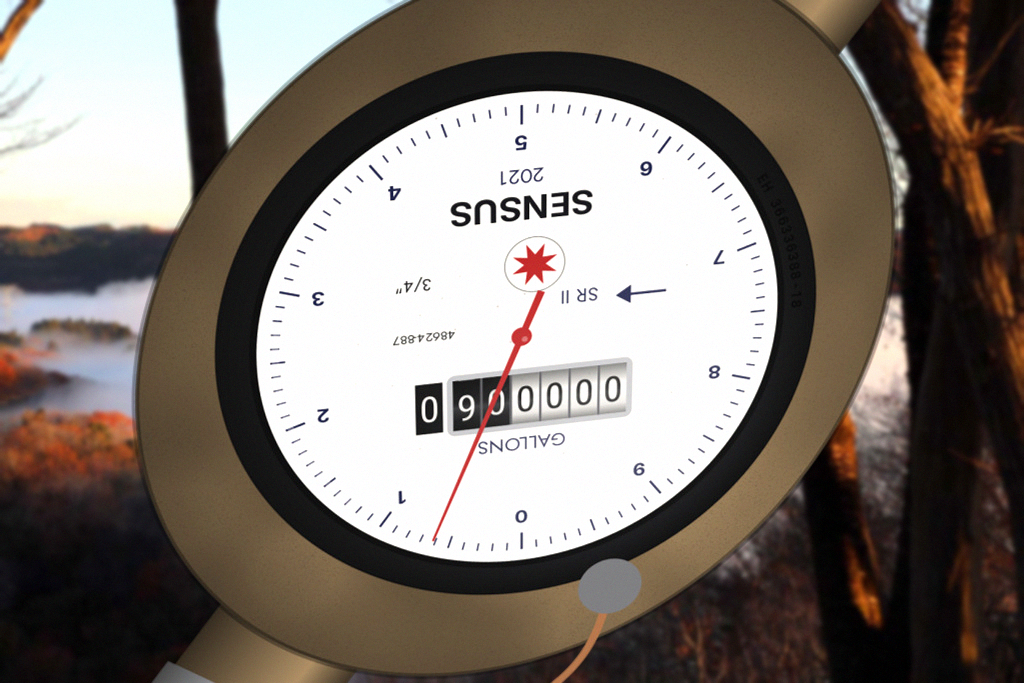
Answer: 60.6 gal
